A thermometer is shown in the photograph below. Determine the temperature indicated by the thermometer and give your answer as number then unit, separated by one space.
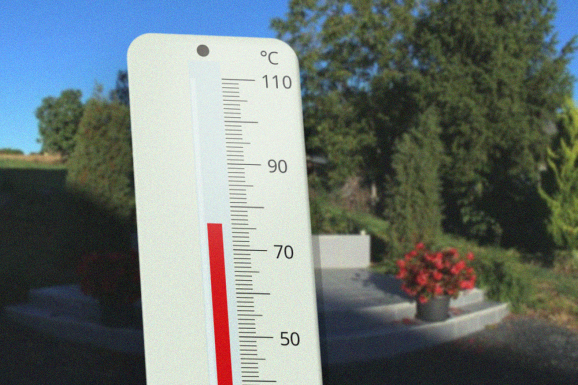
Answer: 76 °C
